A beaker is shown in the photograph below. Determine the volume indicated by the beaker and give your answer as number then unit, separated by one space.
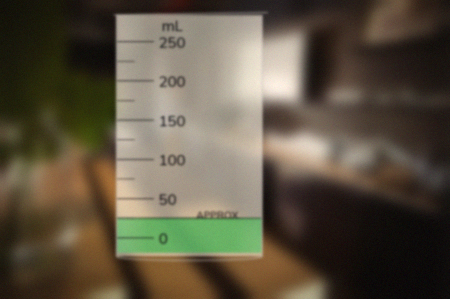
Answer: 25 mL
